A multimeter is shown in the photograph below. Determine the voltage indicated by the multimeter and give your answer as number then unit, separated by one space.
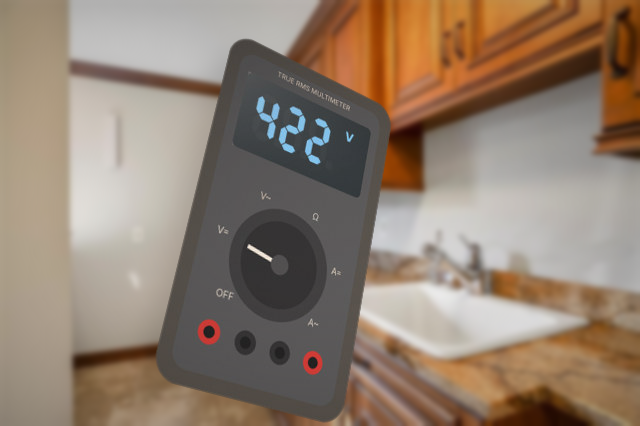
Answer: 422 V
